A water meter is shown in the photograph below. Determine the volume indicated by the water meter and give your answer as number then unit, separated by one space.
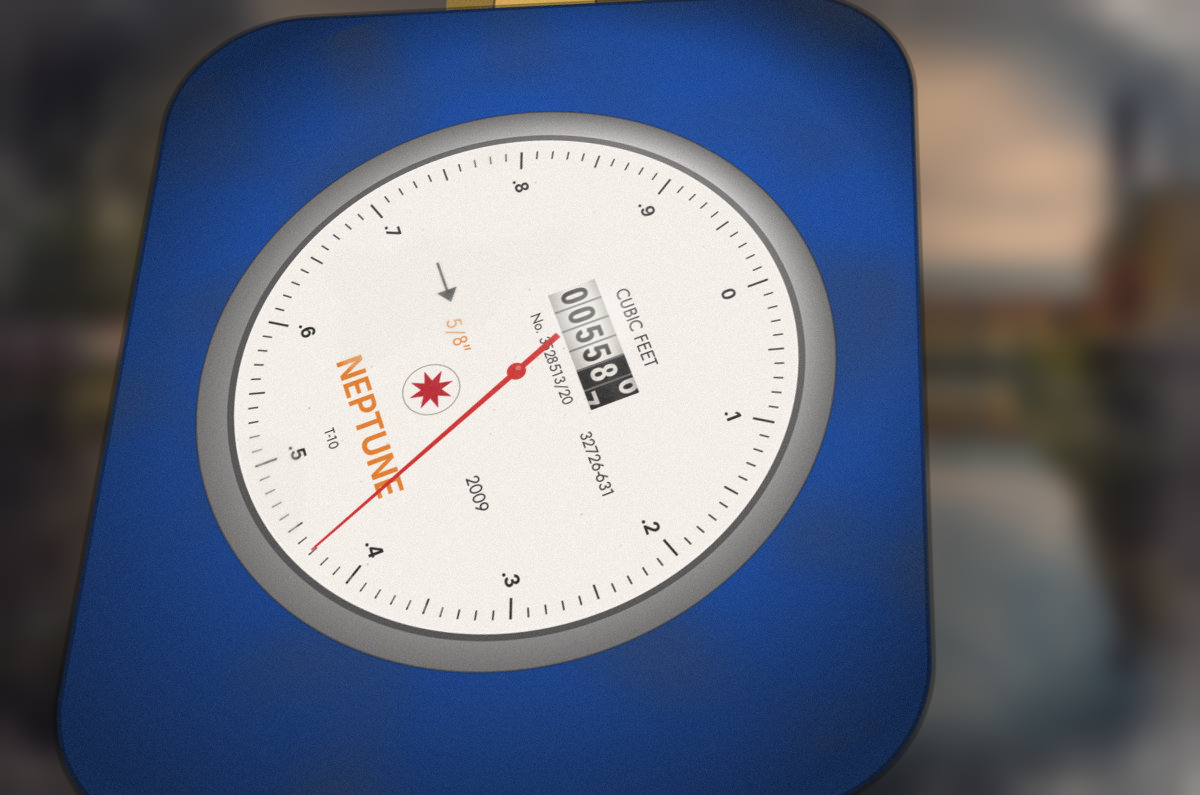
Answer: 5586.43 ft³
